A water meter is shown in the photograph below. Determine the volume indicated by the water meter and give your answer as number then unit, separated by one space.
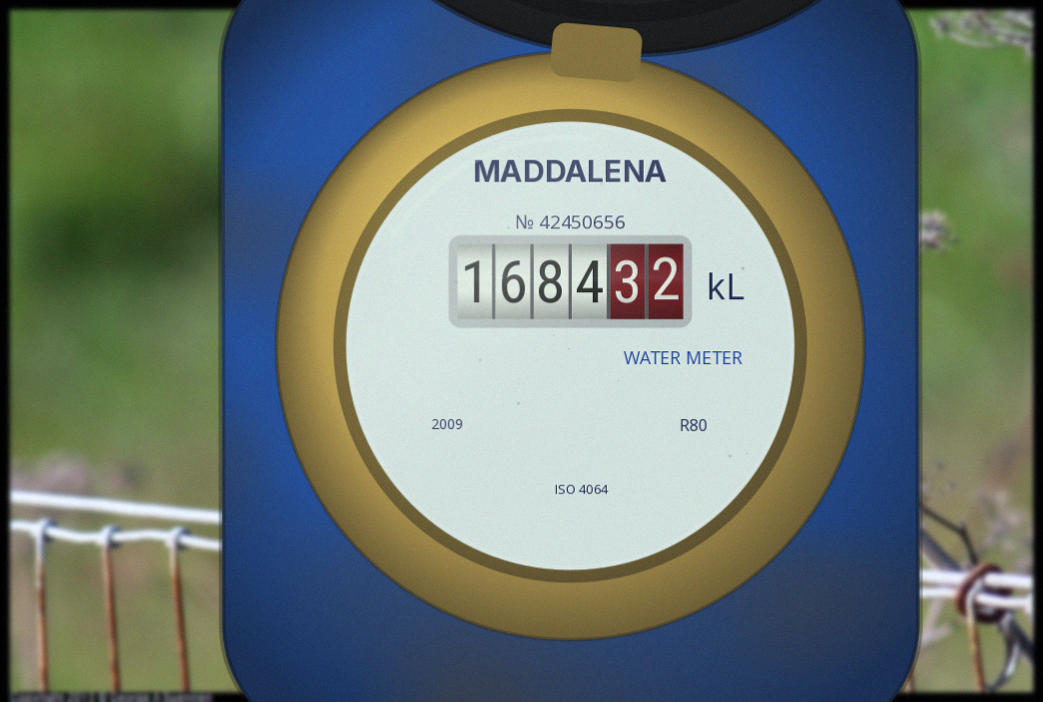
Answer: 1684.32 kL
